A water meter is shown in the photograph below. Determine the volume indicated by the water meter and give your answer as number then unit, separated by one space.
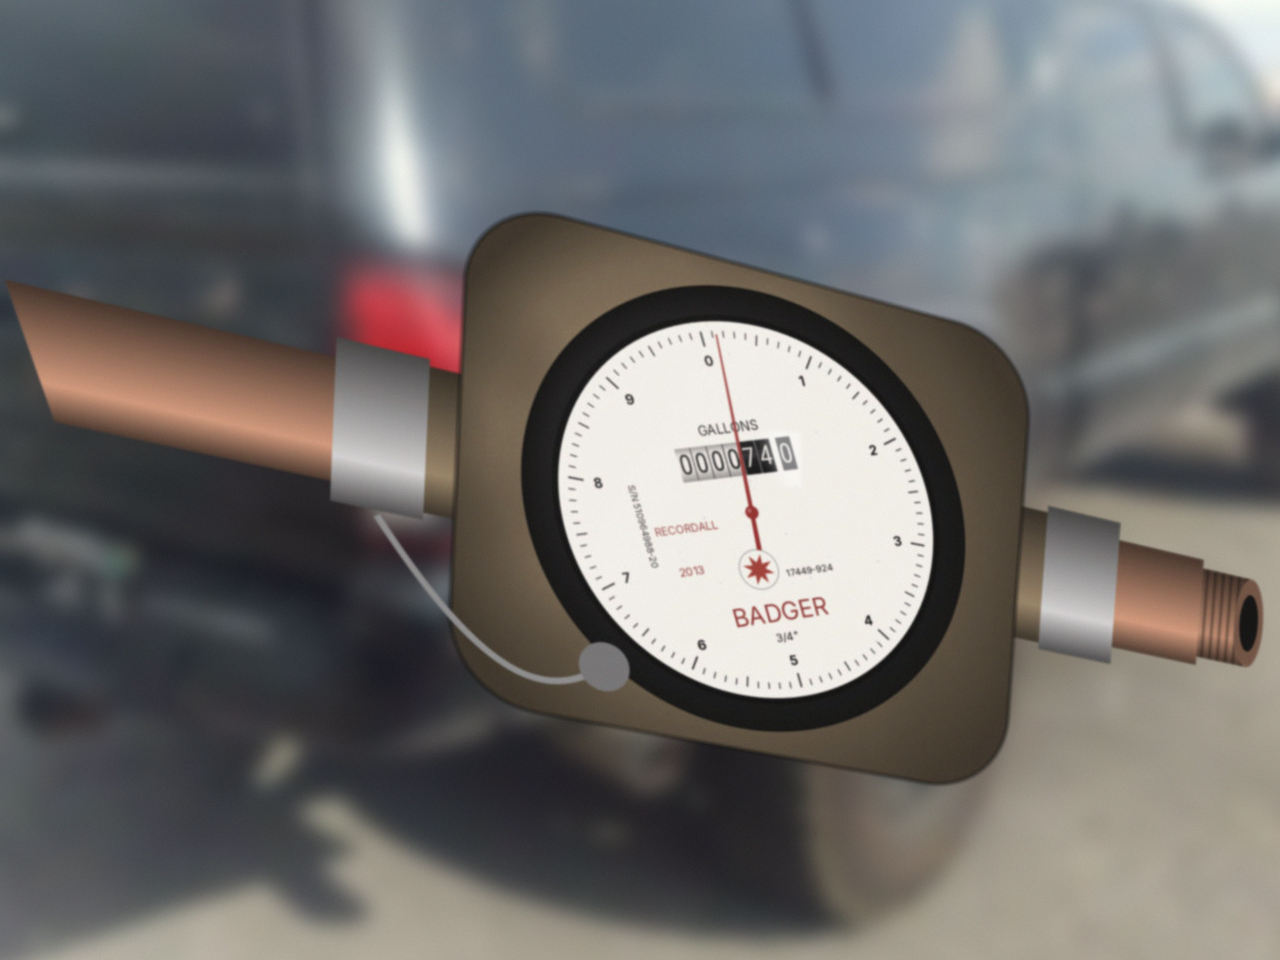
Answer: 740.1 gal
